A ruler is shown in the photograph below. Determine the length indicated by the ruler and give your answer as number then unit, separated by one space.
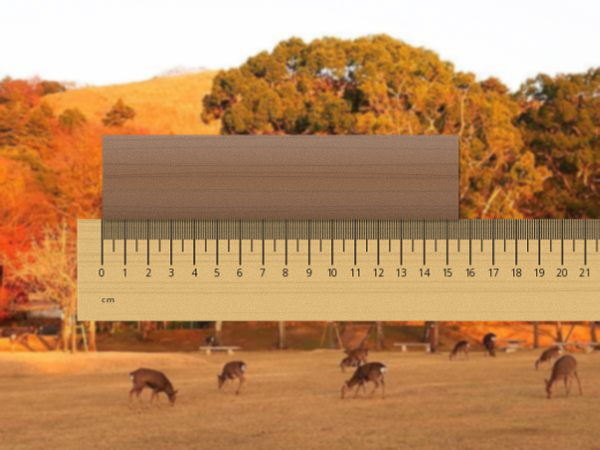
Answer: 15.5 cm
